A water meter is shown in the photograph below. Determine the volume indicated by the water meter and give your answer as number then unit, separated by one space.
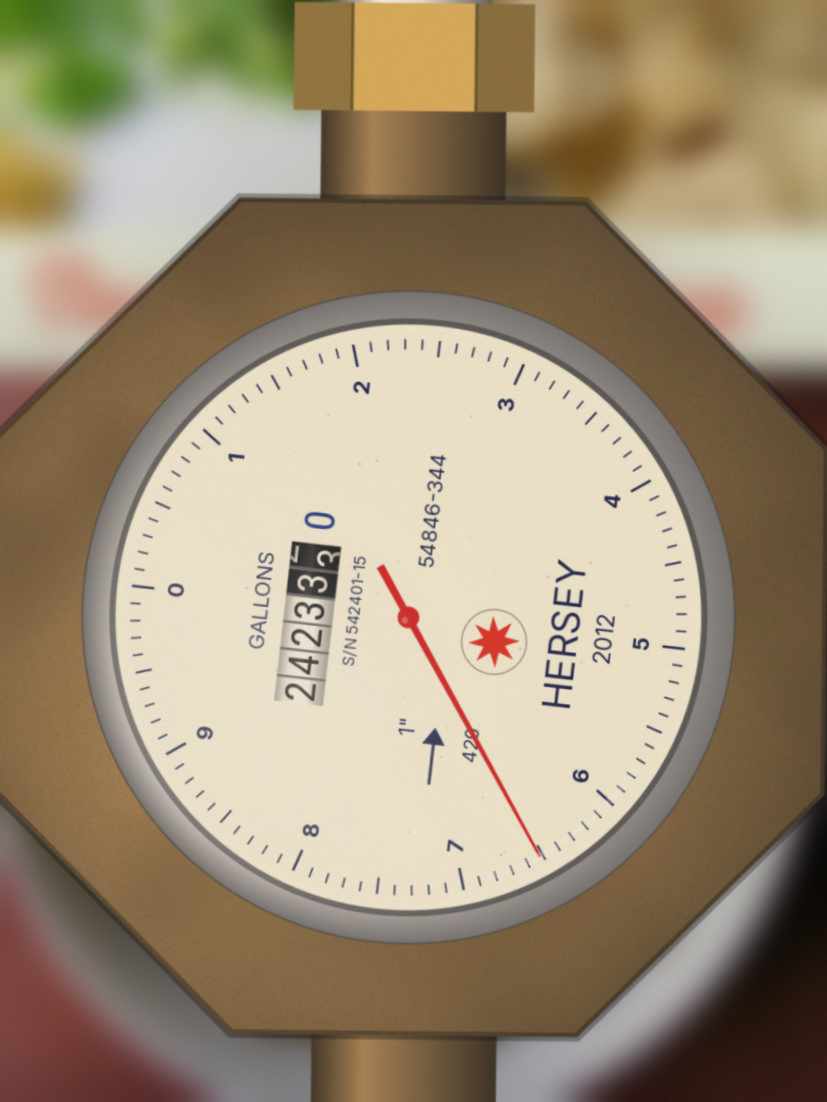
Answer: 2423326.5 gal
